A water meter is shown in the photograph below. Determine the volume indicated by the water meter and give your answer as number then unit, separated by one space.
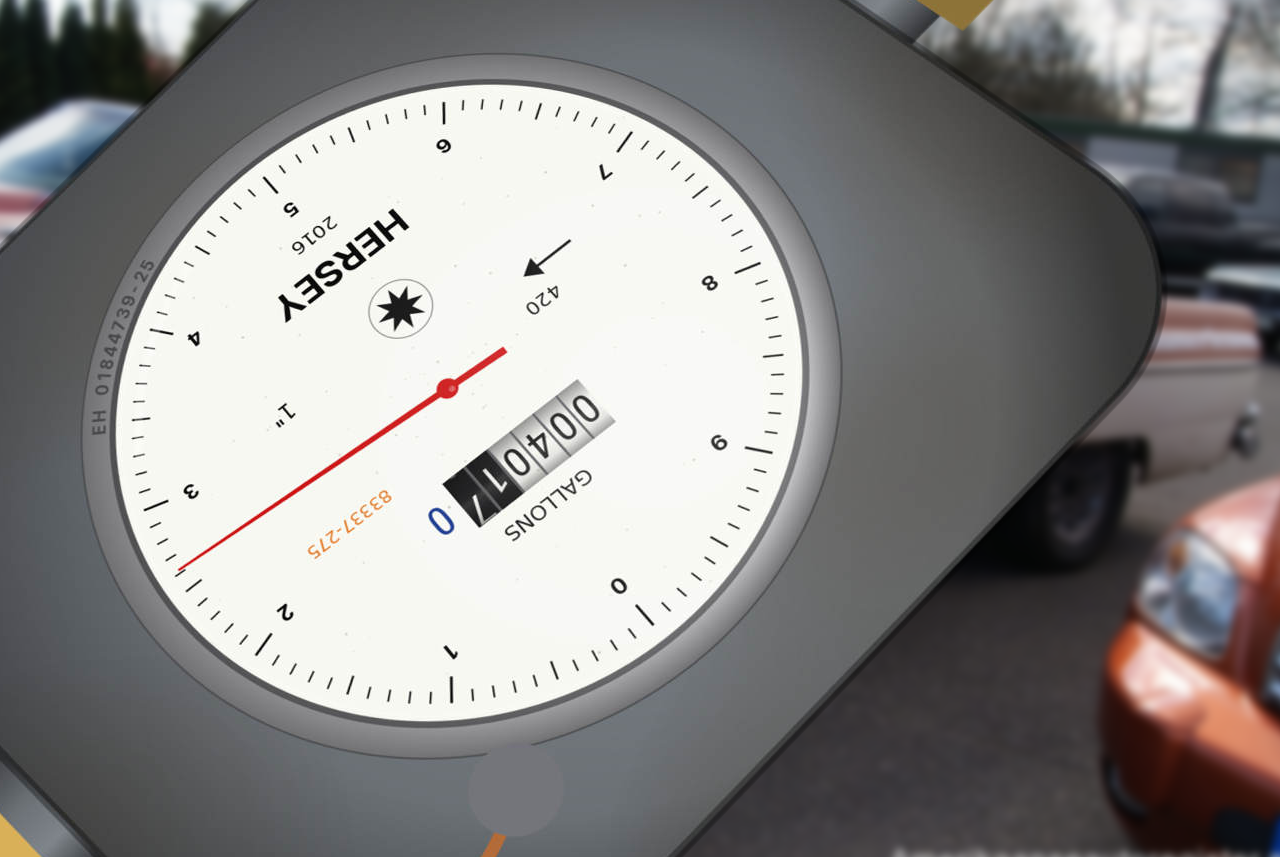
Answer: 40172.6 gal
